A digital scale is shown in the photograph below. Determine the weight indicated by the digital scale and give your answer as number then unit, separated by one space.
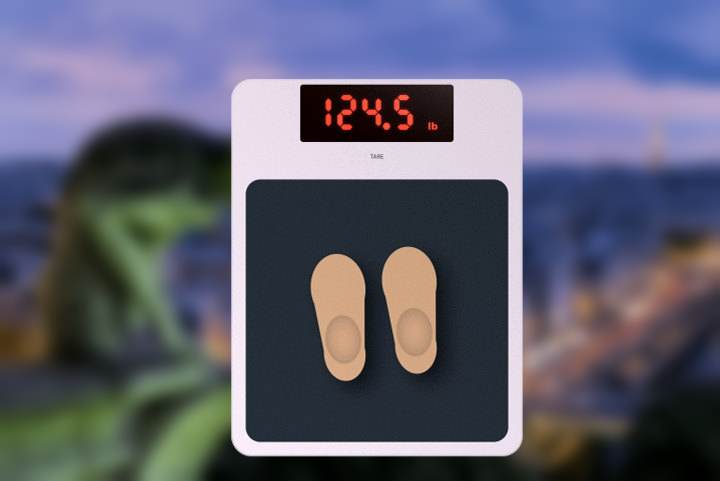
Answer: 124.5 lb
